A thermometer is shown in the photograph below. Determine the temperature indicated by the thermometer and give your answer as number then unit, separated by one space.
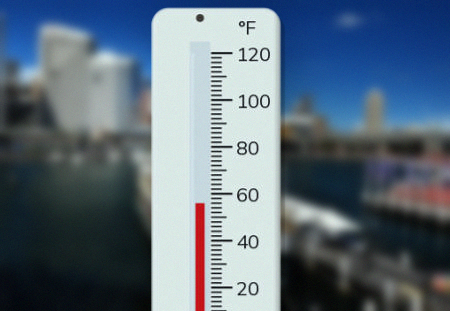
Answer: 56 °F
